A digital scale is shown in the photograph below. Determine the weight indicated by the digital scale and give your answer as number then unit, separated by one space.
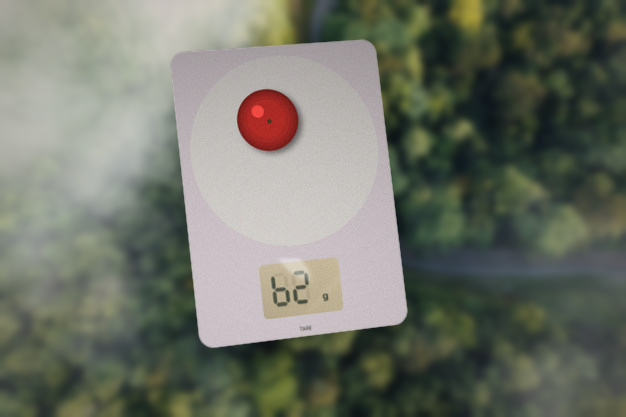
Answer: 62 g
